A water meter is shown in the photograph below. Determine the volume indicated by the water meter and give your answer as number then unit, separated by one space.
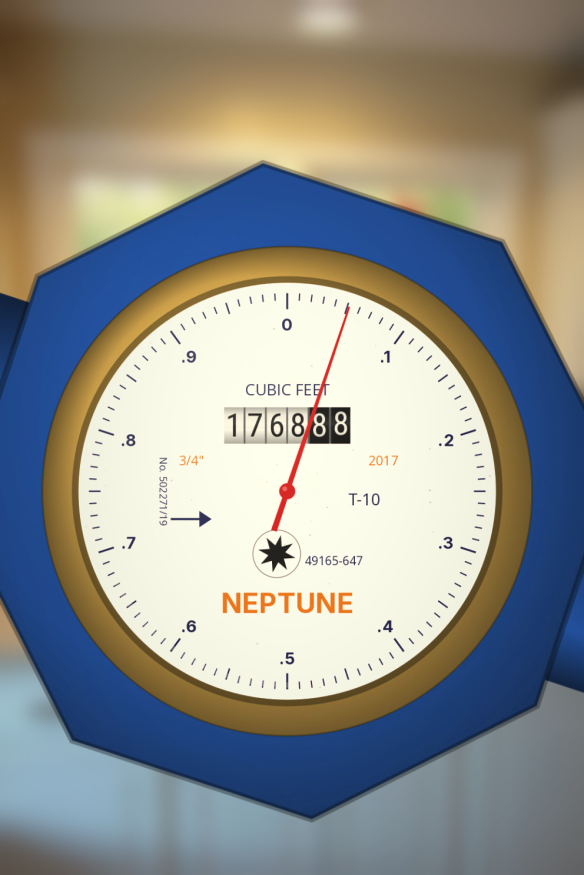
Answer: 176888.05 ft³
